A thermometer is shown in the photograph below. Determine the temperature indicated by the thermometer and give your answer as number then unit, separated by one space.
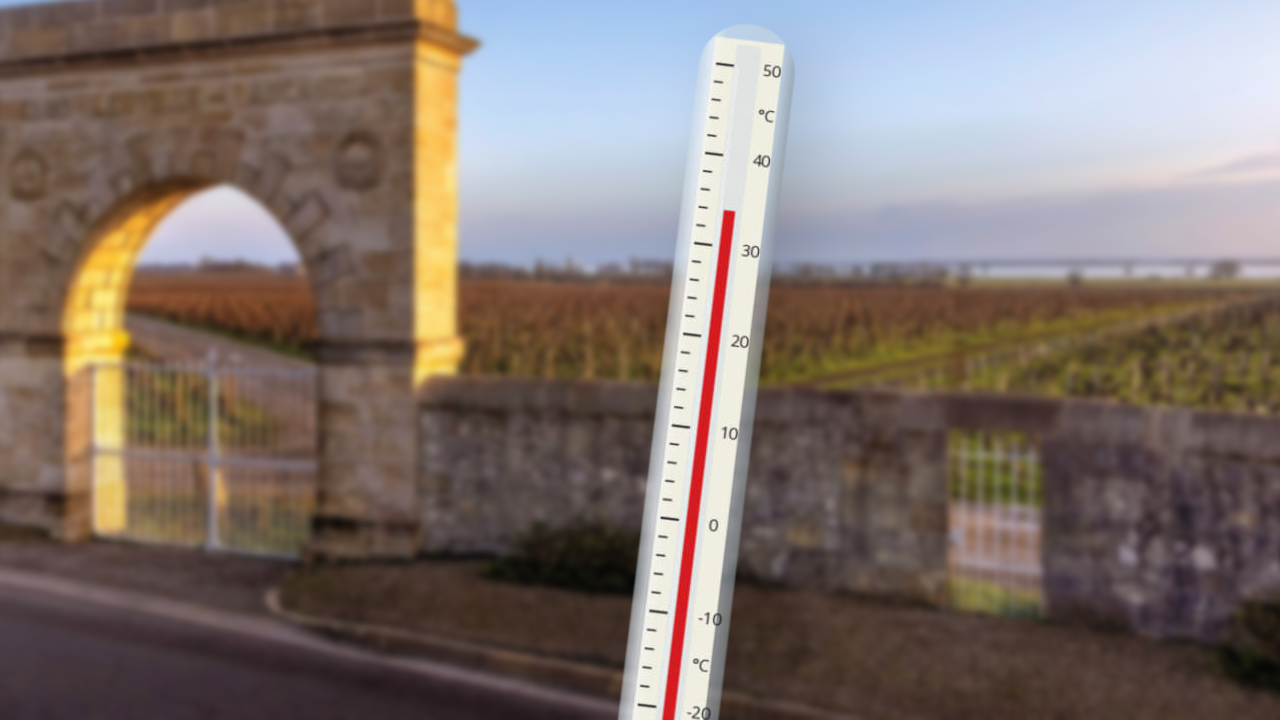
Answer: 34 °C
